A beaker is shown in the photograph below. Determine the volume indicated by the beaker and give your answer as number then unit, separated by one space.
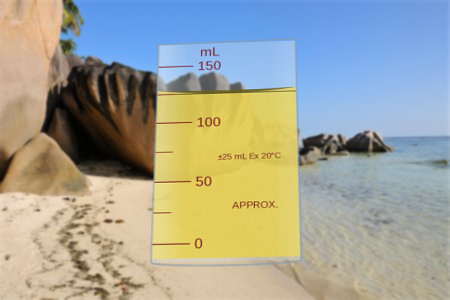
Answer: 125 mL
